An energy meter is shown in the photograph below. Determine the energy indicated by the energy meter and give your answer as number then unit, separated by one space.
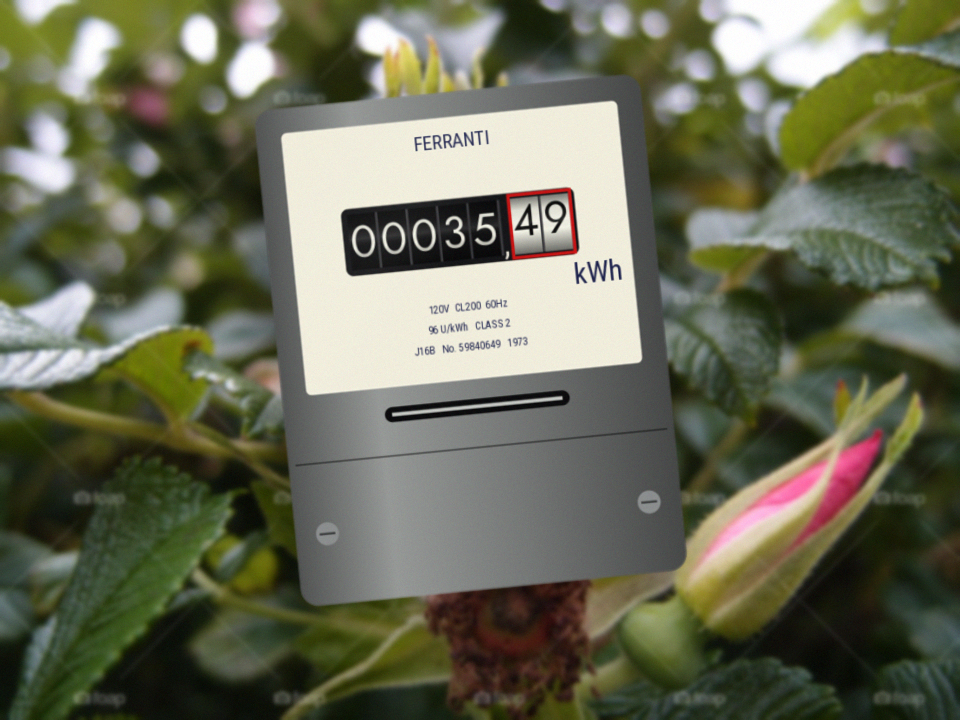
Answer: 35.49 kWh
